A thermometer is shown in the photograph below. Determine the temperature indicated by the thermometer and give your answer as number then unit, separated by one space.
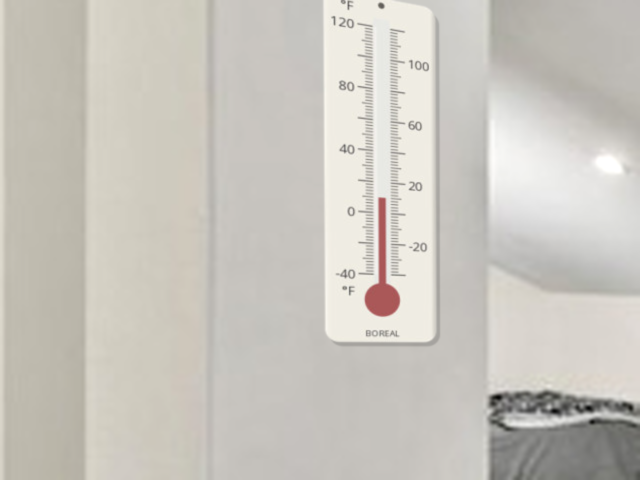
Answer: 10 °F
